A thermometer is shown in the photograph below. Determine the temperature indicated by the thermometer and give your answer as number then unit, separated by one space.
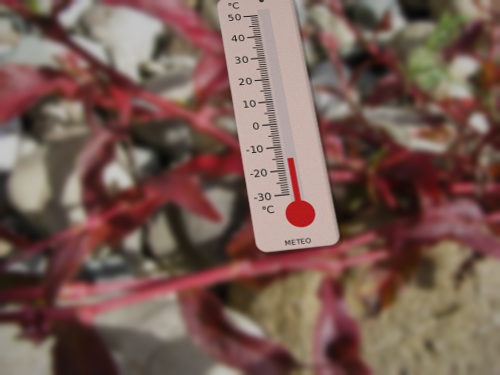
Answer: -15 °C
